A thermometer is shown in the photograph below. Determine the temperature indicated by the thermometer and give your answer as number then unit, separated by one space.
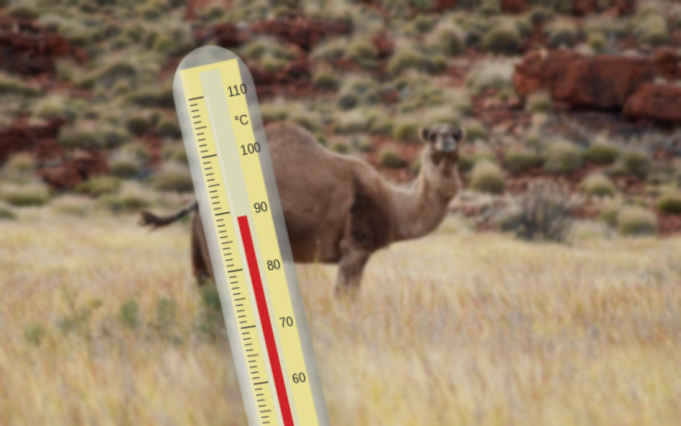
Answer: 89 °C
